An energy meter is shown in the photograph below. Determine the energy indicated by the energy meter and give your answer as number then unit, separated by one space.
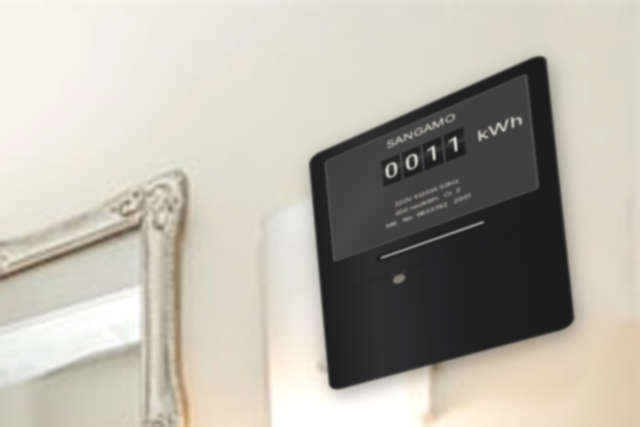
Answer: 11 kWh
